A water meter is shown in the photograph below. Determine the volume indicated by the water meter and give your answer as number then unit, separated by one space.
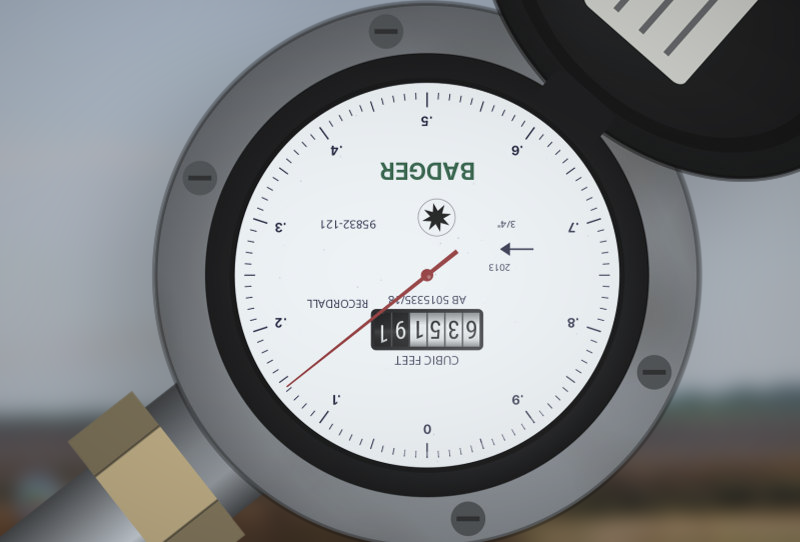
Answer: 635191.14 ft³
